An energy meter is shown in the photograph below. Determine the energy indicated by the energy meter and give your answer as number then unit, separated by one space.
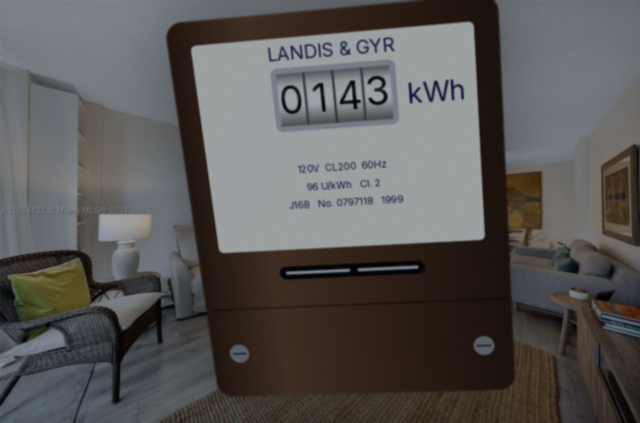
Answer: 143 kWh
